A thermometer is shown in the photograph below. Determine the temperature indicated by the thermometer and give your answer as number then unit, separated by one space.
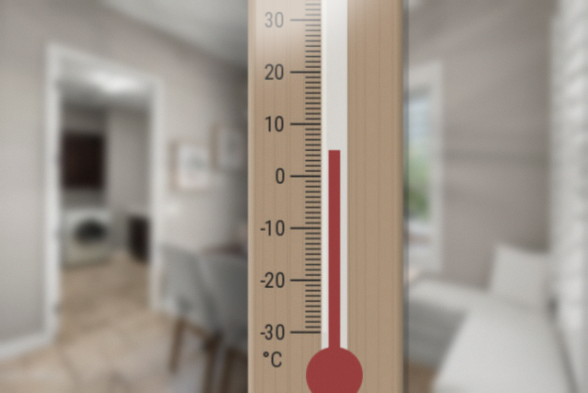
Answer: 5 °C
